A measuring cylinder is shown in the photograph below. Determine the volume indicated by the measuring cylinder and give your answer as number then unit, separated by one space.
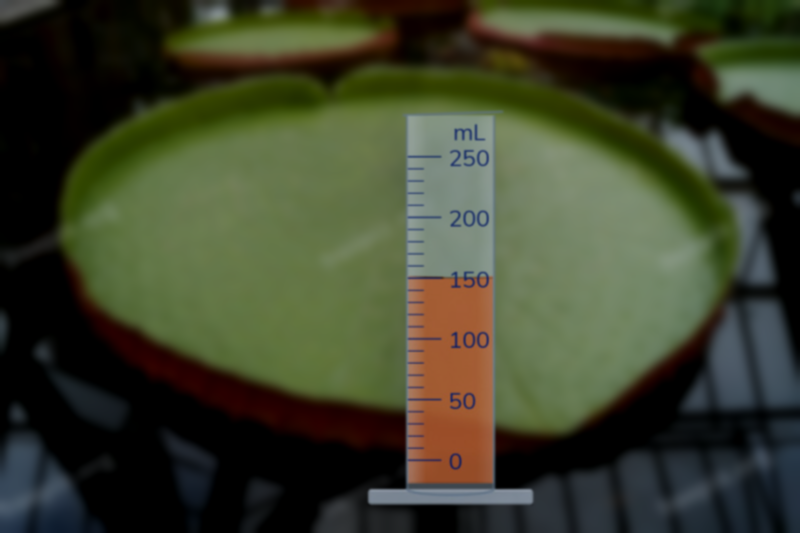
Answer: 150 mL
